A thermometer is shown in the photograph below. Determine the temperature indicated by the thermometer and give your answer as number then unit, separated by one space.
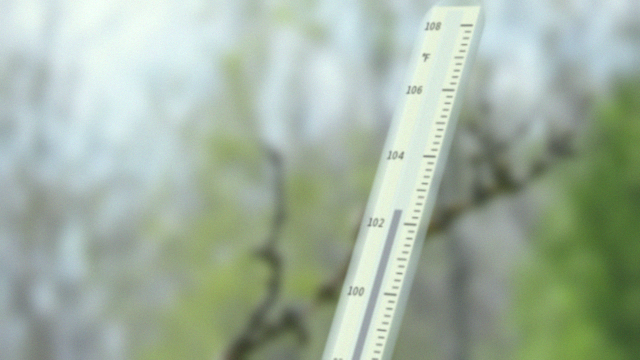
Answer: 102.4 °F
